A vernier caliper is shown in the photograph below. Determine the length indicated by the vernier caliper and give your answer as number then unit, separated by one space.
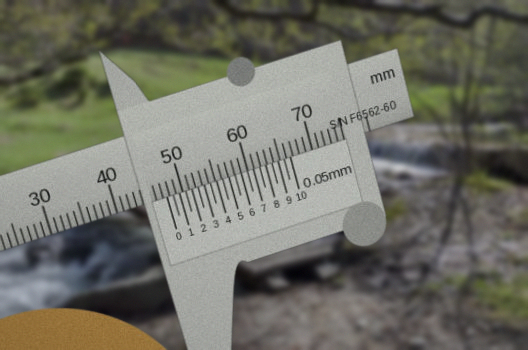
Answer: 47.6 mm
